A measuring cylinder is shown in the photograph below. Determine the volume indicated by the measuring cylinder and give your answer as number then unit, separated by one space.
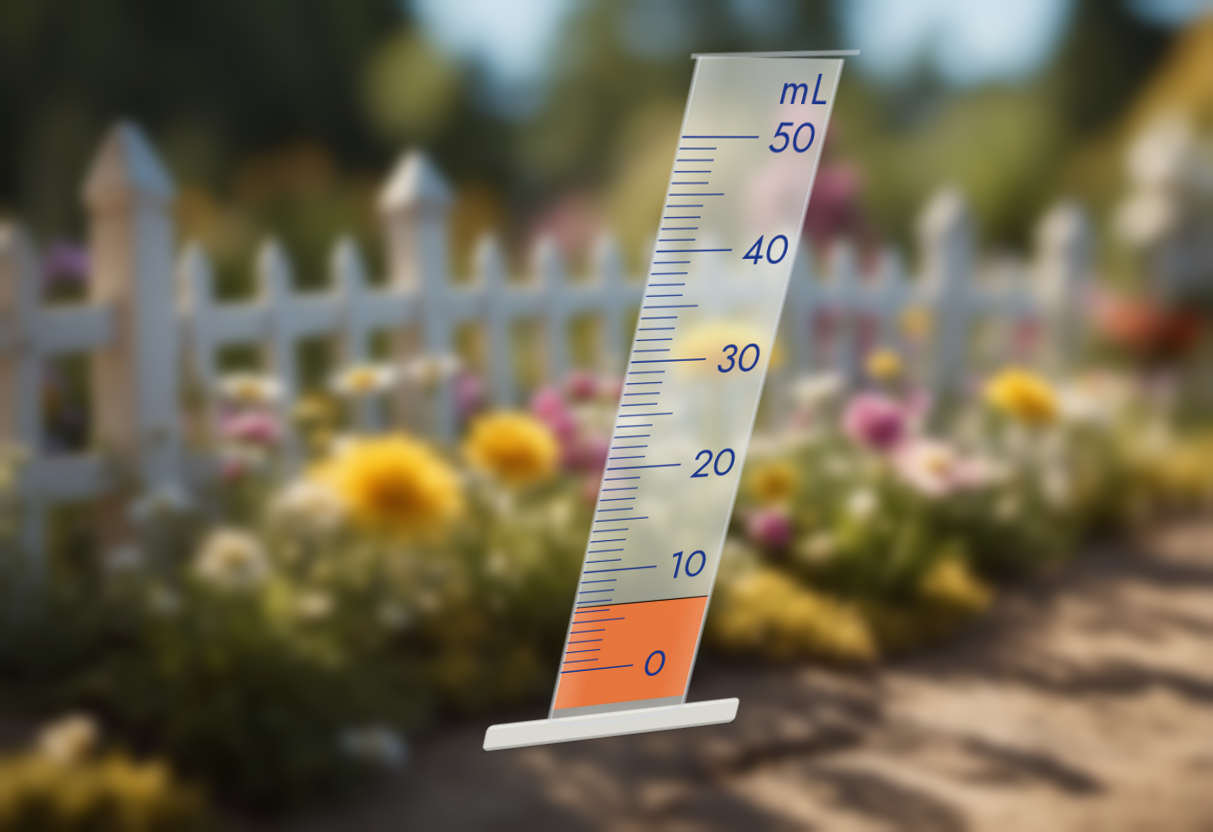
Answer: 6.5 mL
